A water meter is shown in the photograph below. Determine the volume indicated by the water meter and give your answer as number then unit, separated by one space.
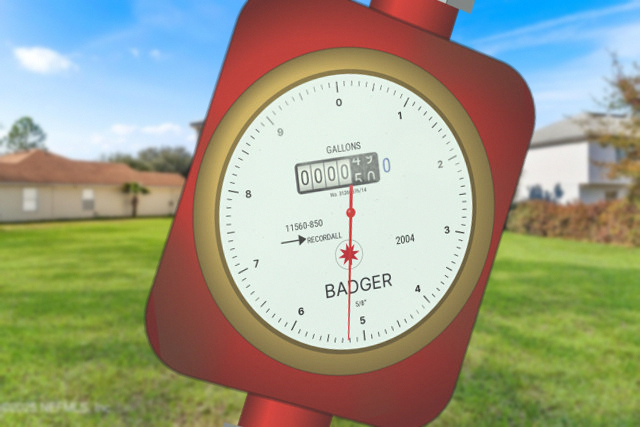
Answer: 495.2 gal
